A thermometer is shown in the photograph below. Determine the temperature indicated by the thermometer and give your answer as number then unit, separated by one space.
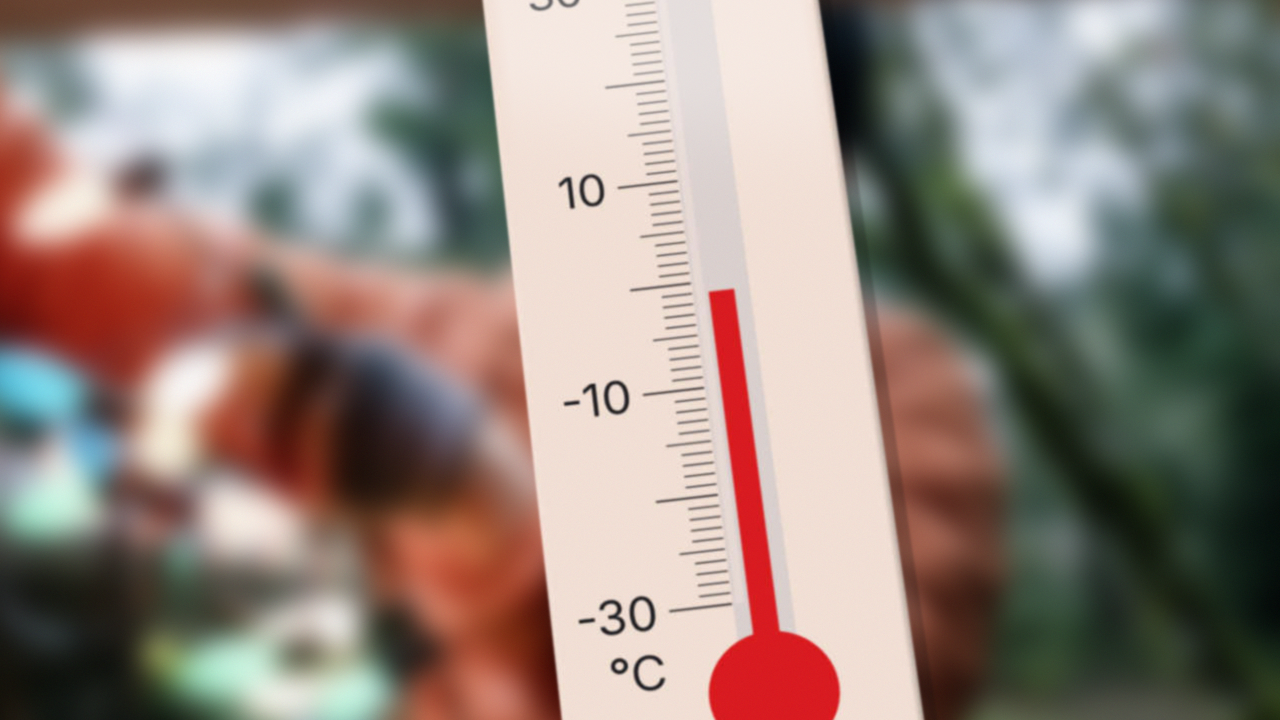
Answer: -1 °C
